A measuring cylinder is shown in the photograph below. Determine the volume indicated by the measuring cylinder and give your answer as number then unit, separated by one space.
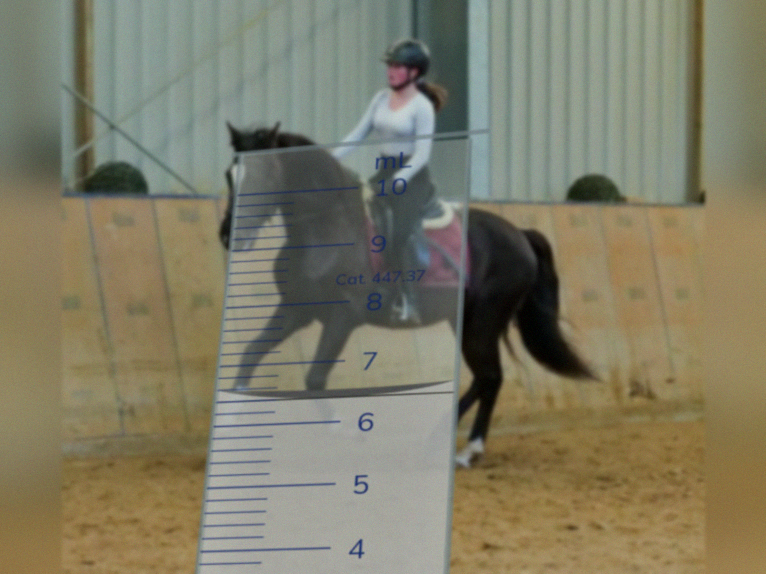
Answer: 6.4 mL
